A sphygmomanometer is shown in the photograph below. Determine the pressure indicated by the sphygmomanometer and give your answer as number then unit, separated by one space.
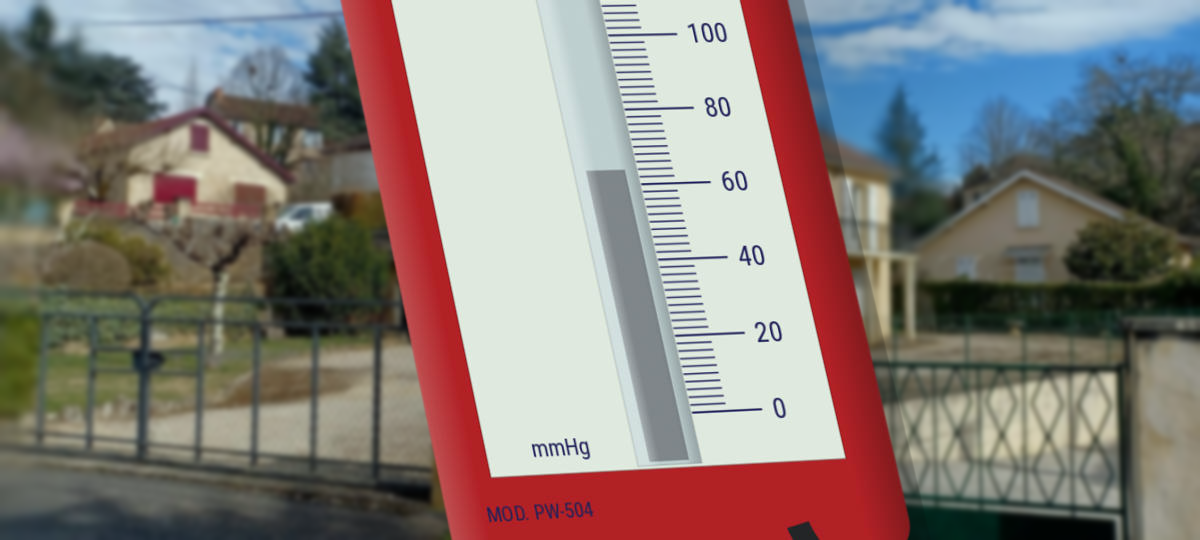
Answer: 64 mmHg
